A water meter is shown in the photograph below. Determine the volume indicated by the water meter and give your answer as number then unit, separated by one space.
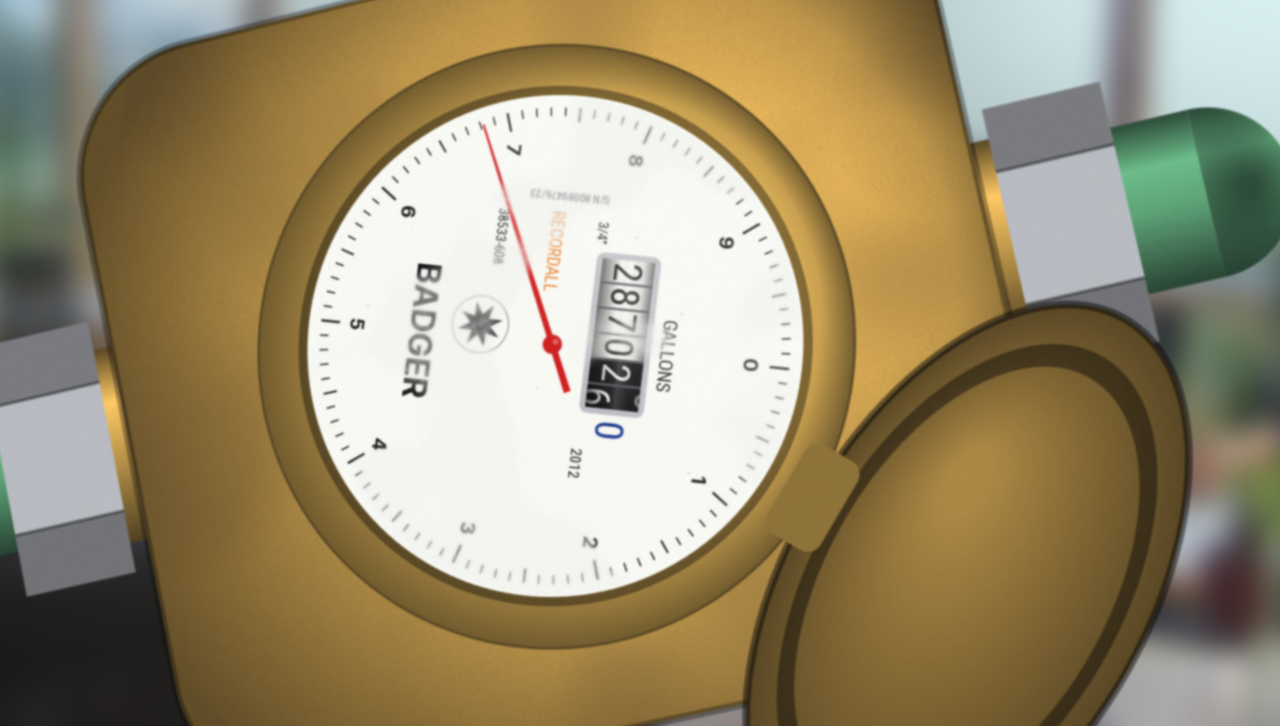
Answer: 2870256.8 gal
